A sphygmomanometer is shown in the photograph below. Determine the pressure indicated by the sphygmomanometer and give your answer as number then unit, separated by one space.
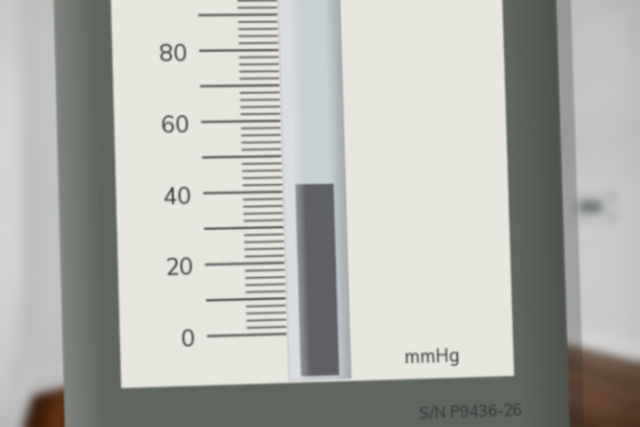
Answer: 42 mmHg
